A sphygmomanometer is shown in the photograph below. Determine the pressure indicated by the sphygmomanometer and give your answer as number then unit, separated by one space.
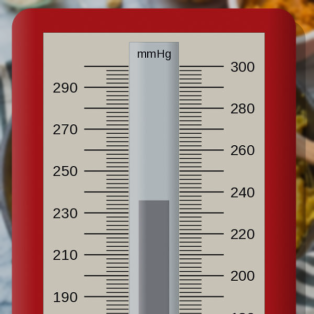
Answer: 236 mmHg
